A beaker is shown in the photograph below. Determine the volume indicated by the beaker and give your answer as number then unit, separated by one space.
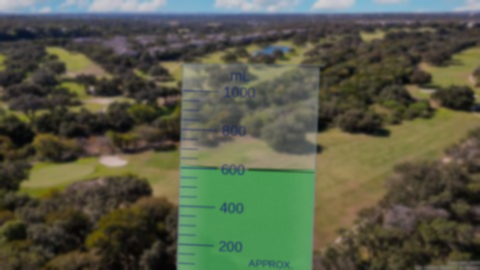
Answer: 600 mL
